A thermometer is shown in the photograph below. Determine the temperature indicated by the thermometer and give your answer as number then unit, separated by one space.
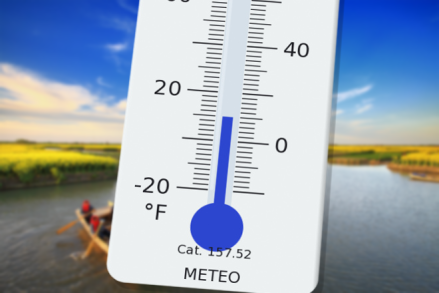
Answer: 10 °F
